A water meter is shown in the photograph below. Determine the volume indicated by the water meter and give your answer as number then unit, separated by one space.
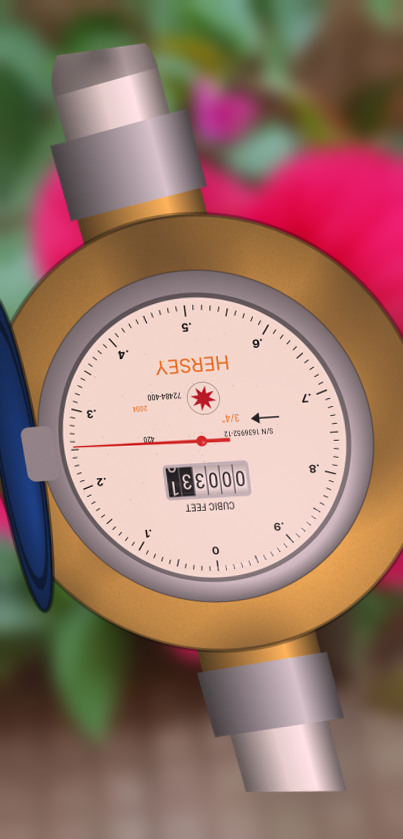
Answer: 331.25 ft³
